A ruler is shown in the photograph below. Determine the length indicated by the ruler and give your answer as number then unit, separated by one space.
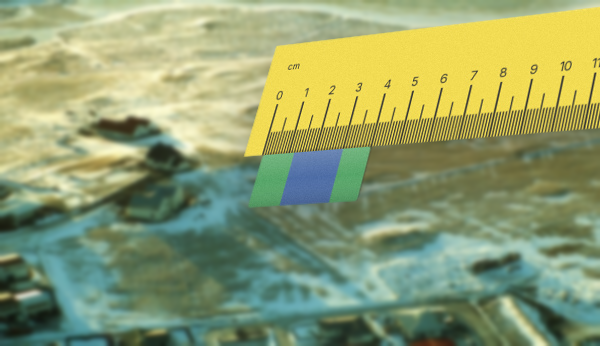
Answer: 4 cm
